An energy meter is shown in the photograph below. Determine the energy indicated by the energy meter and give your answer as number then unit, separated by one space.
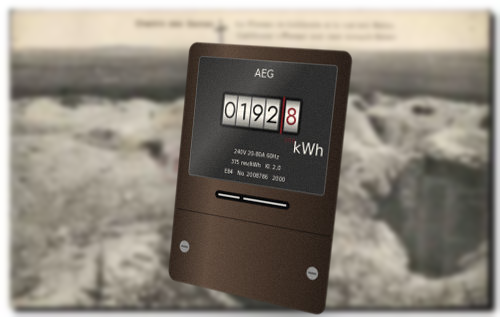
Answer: 192.8 kWh
